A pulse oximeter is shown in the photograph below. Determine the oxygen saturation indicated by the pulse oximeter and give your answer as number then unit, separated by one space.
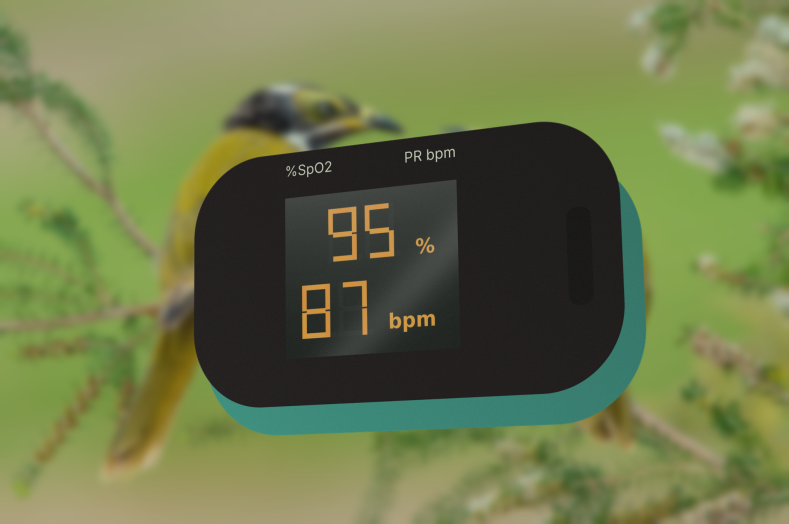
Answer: 95 %
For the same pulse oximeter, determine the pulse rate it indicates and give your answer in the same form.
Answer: 87 bpm
